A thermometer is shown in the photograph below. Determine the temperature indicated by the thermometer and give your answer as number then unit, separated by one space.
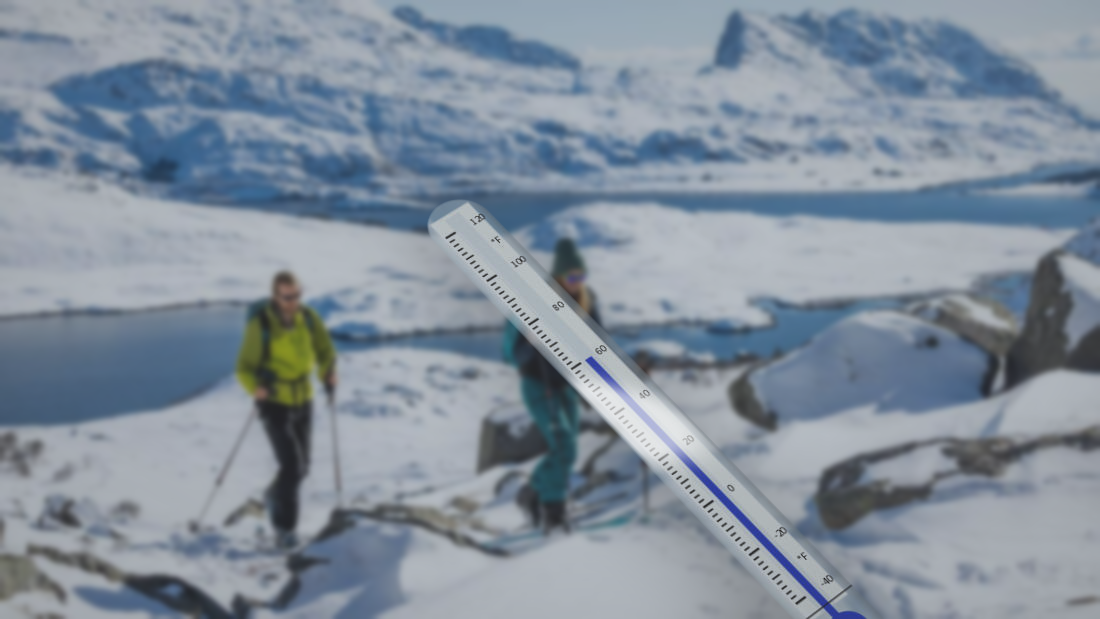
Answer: 60 °F
